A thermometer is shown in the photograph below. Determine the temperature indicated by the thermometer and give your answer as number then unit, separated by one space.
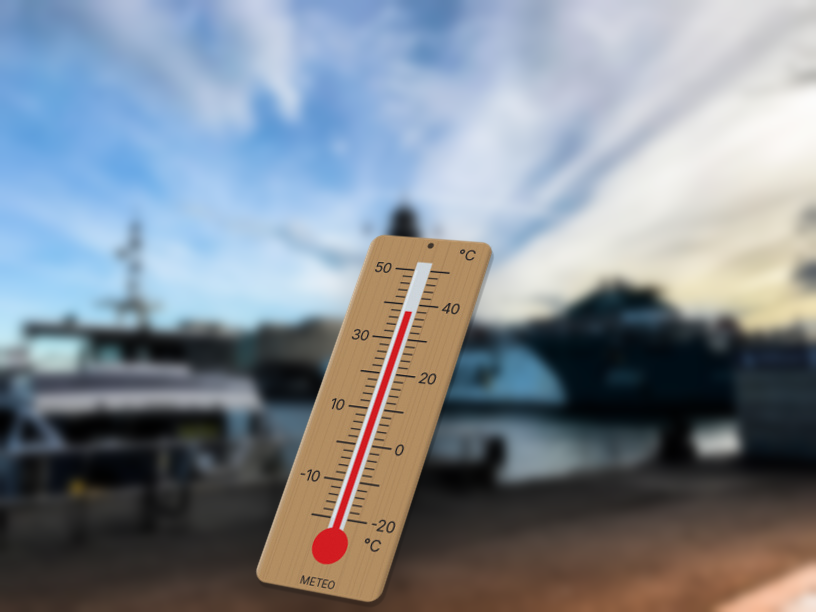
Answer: 38 °C
